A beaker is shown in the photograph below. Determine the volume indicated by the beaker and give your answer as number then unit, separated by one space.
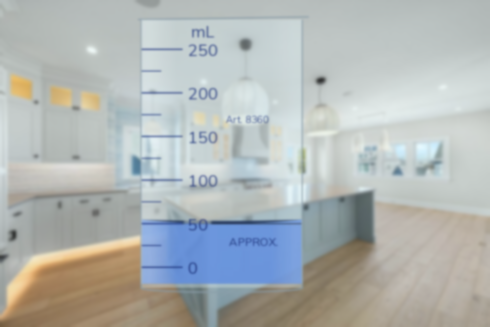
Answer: 50 mL
